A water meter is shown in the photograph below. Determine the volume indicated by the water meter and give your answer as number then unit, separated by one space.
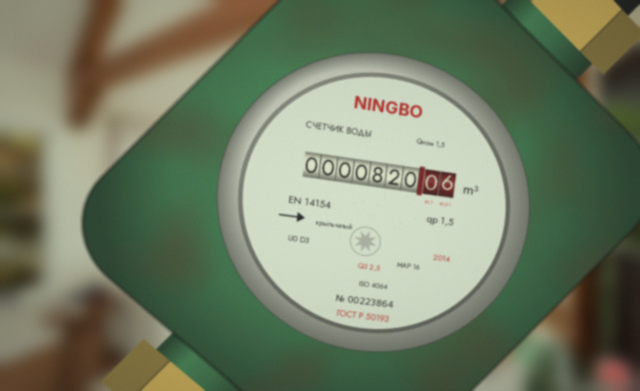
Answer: 820.06 m³
